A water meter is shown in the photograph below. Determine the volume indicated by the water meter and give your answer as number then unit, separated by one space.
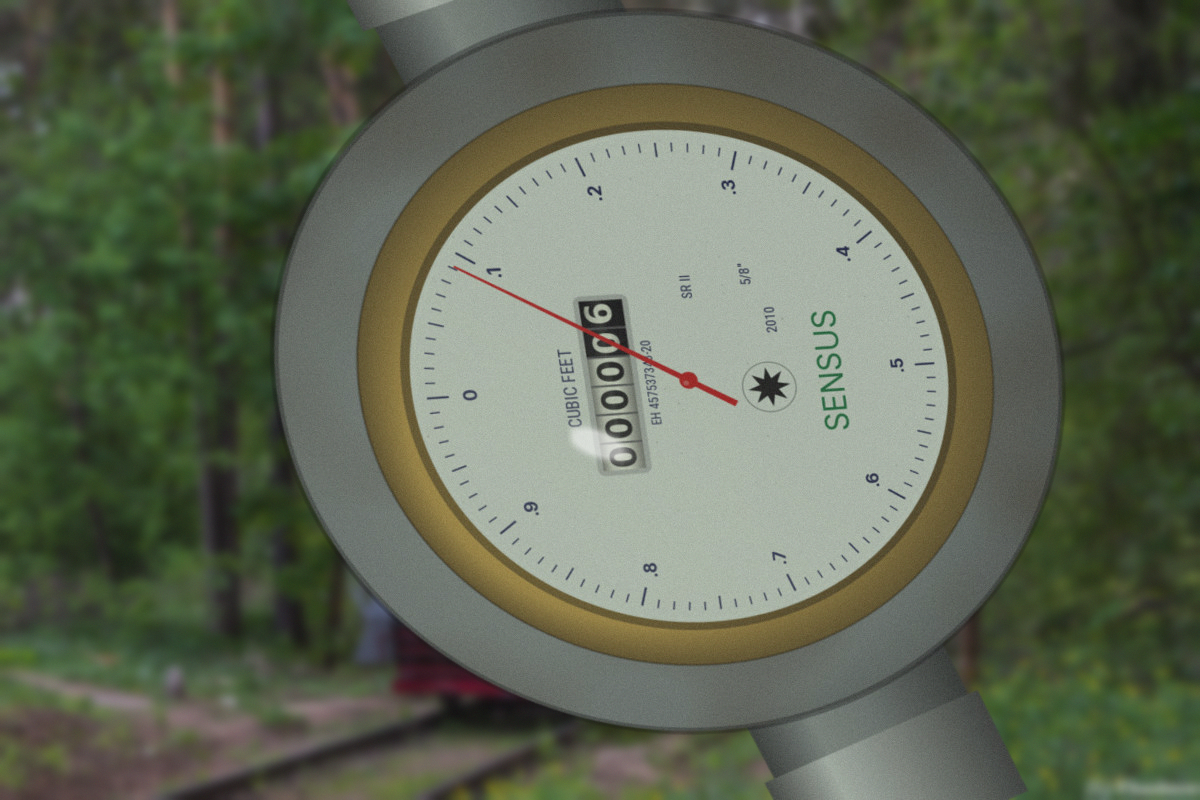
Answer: 6.09 ft³
